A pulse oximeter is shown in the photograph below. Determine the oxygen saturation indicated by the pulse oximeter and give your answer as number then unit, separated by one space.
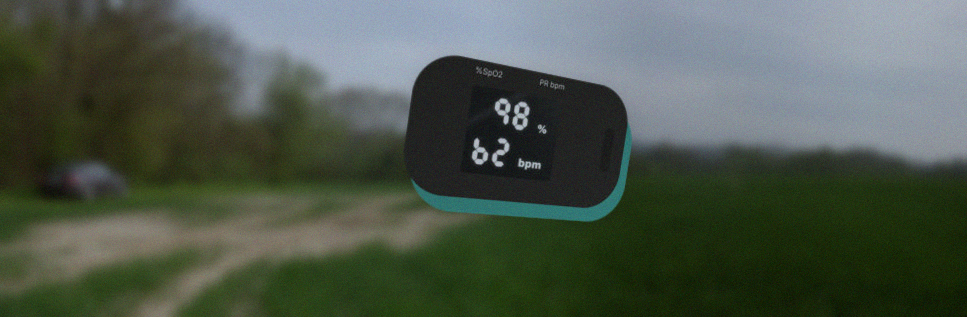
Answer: 98 %
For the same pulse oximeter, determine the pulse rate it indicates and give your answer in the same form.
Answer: 62 bpm
